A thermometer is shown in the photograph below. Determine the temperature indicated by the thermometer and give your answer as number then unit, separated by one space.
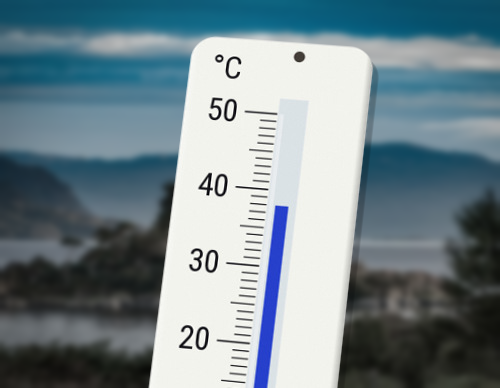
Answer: 38 °C
